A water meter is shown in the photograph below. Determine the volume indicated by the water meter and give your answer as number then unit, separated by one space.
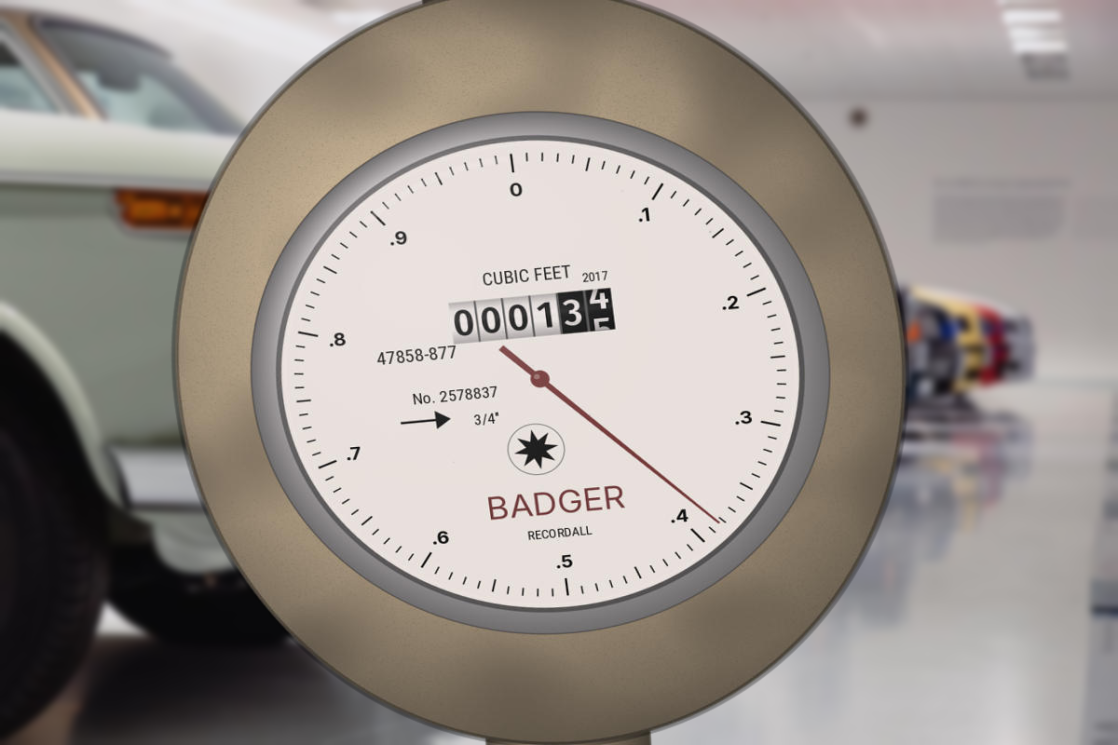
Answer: 134.38 ft³
